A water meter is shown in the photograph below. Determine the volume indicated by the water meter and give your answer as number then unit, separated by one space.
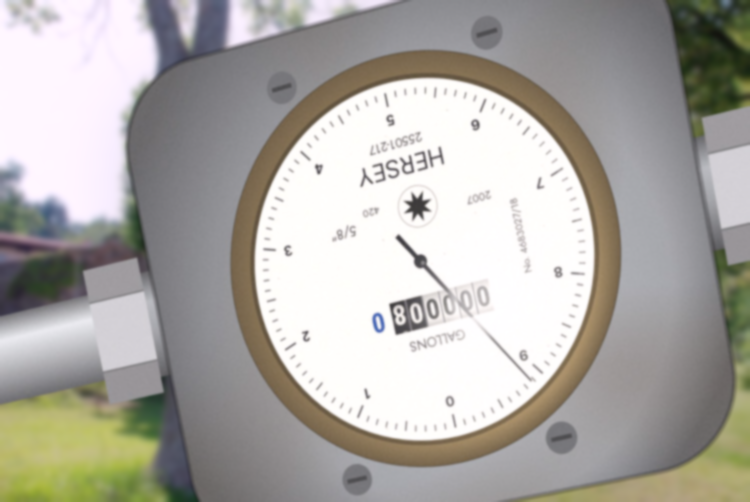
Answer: 79.1 gal
